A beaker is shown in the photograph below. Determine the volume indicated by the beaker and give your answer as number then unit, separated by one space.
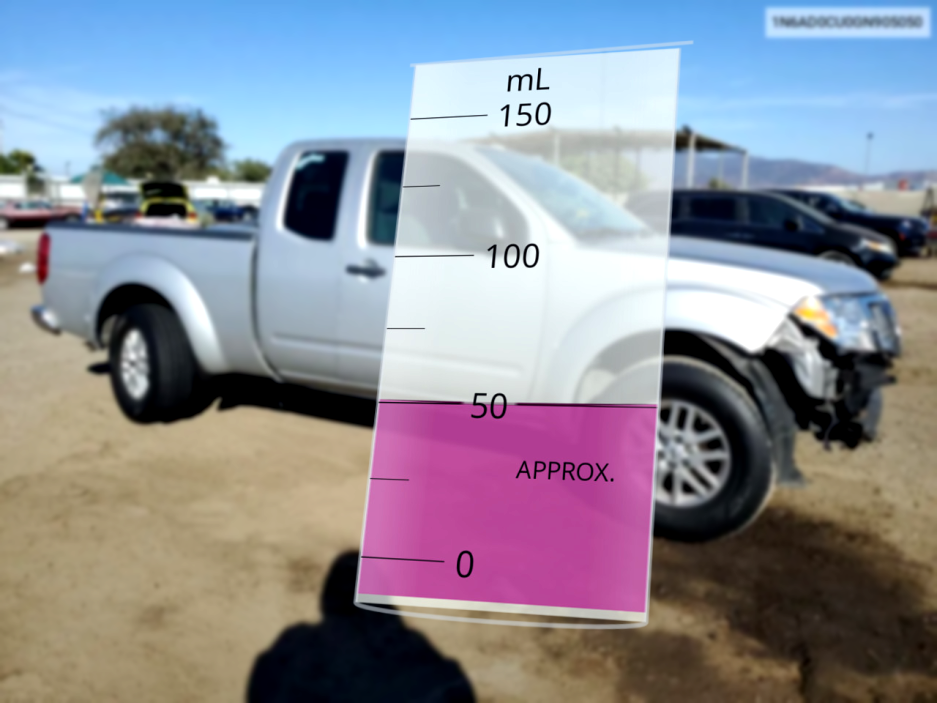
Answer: 50 mL
